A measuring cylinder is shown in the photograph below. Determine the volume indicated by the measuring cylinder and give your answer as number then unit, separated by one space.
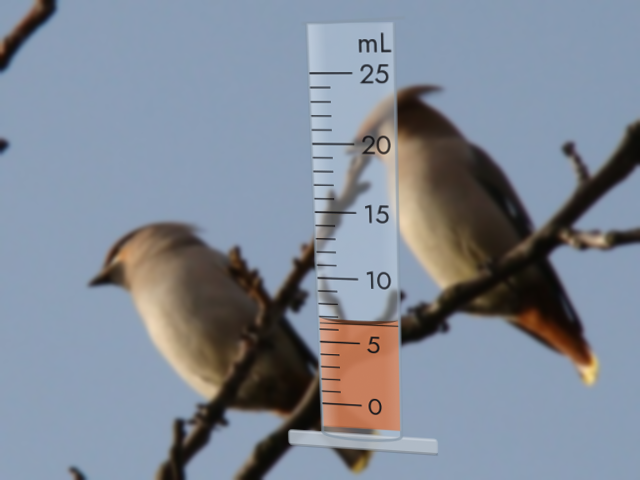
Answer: 6.5 mL
